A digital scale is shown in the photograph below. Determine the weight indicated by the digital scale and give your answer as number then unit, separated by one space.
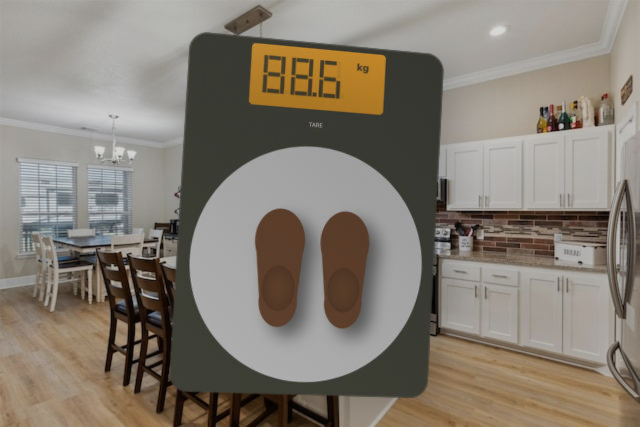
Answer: 88.6 kg
